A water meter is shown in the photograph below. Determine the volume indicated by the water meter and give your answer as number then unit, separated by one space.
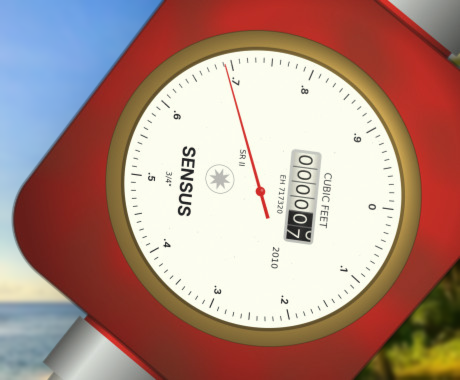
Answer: 6.69 ft³
